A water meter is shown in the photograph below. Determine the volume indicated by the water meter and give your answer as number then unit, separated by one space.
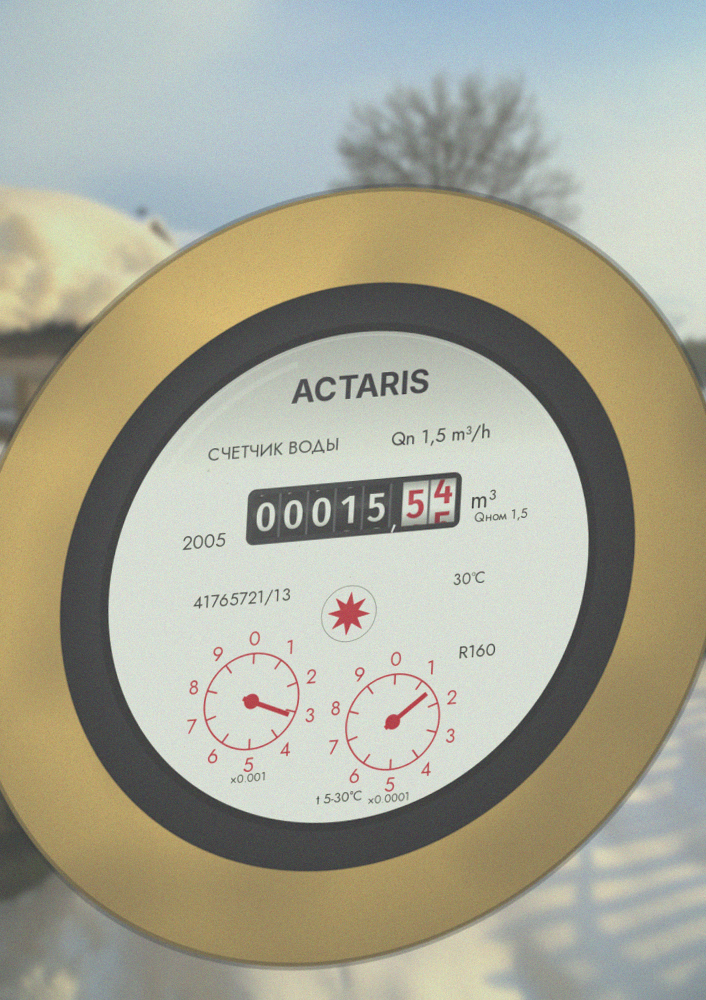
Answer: 15.5431 m³
